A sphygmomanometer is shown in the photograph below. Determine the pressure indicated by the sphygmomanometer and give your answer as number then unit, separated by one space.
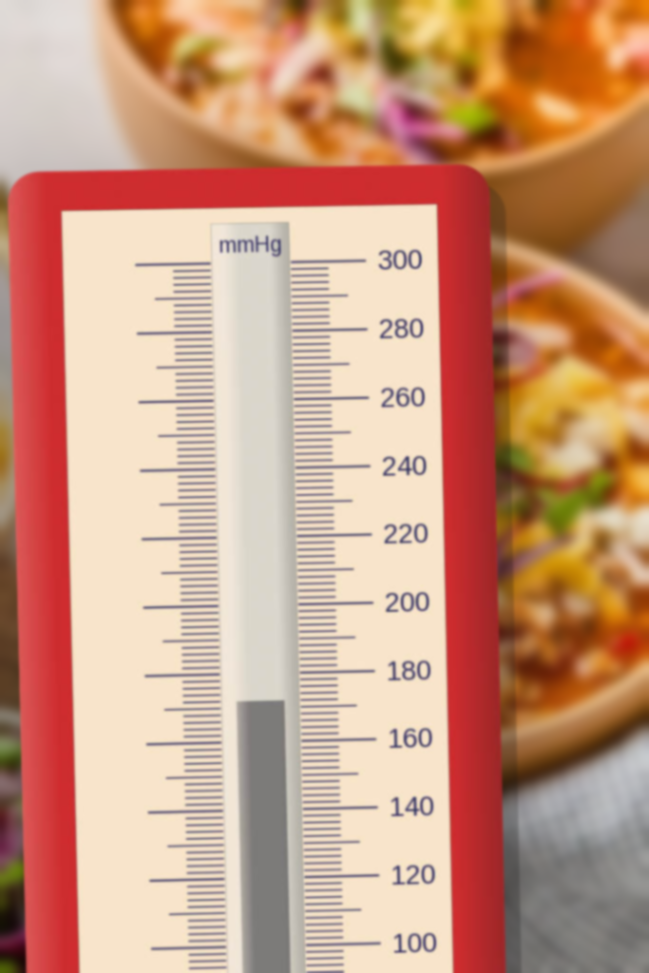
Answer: 172 mmHg
